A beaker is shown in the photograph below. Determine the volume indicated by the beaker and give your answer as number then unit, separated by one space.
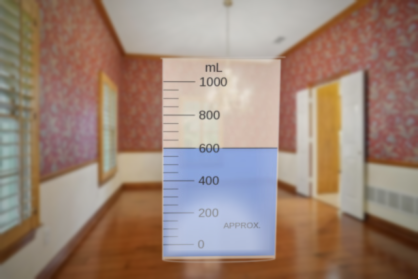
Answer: 600 mL
